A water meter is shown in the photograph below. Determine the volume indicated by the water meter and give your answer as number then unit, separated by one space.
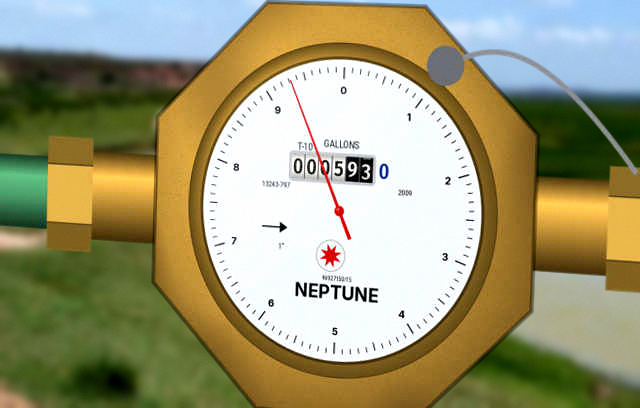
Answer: 5929.3 gal
